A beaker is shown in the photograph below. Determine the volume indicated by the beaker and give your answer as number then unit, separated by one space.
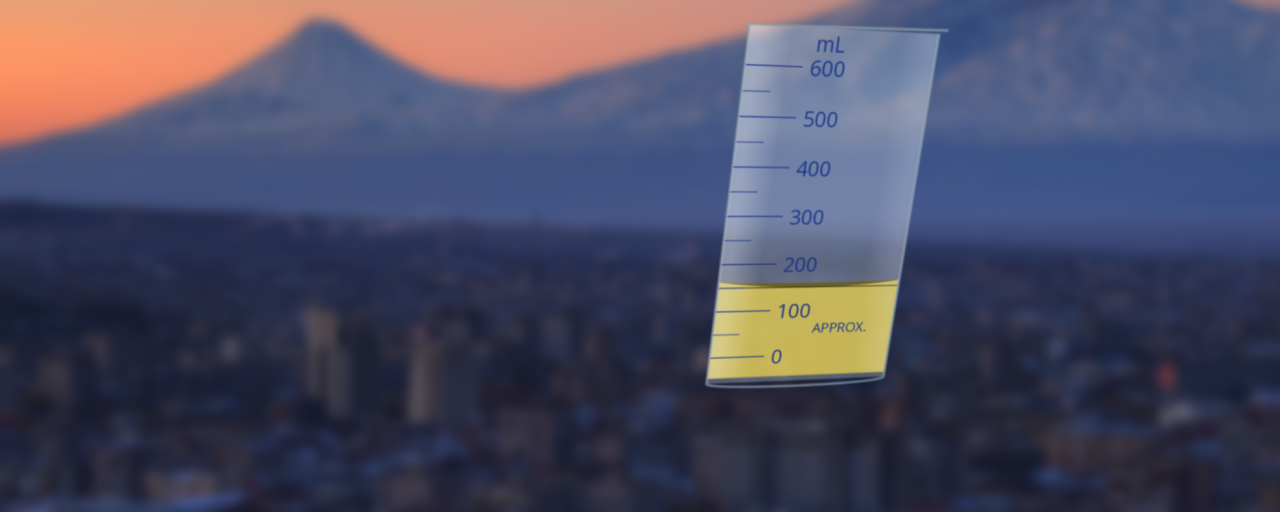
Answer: 150 mL
